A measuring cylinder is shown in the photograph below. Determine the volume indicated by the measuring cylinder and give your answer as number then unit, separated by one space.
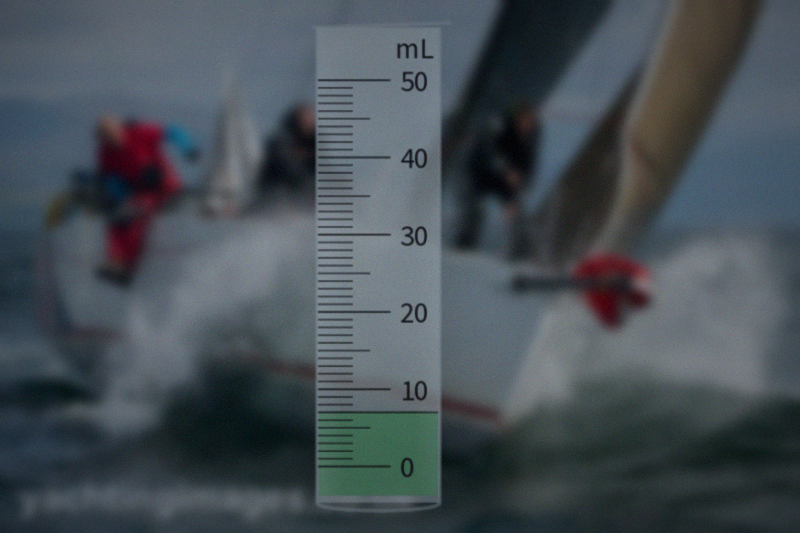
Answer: 7 mL
